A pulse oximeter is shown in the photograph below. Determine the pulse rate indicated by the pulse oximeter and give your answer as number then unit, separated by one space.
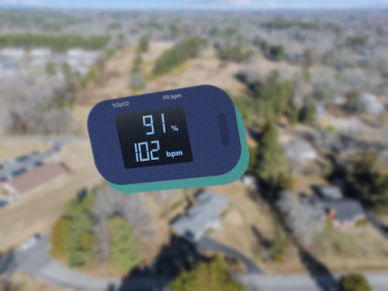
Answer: 102 bpm
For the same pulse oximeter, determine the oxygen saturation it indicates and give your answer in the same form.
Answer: 91 %
